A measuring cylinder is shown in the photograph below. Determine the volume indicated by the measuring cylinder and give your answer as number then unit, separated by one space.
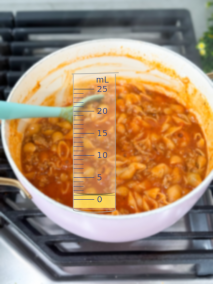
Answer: 1 mL
